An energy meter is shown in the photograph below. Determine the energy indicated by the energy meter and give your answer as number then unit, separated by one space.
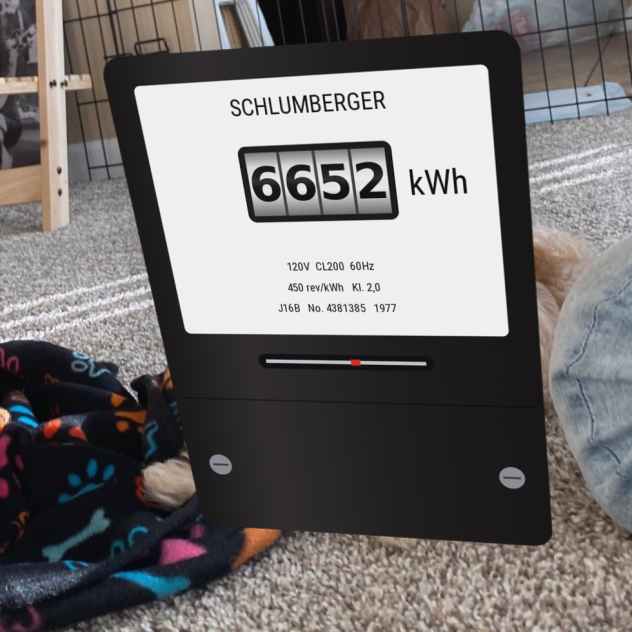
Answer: 6652 kWh
